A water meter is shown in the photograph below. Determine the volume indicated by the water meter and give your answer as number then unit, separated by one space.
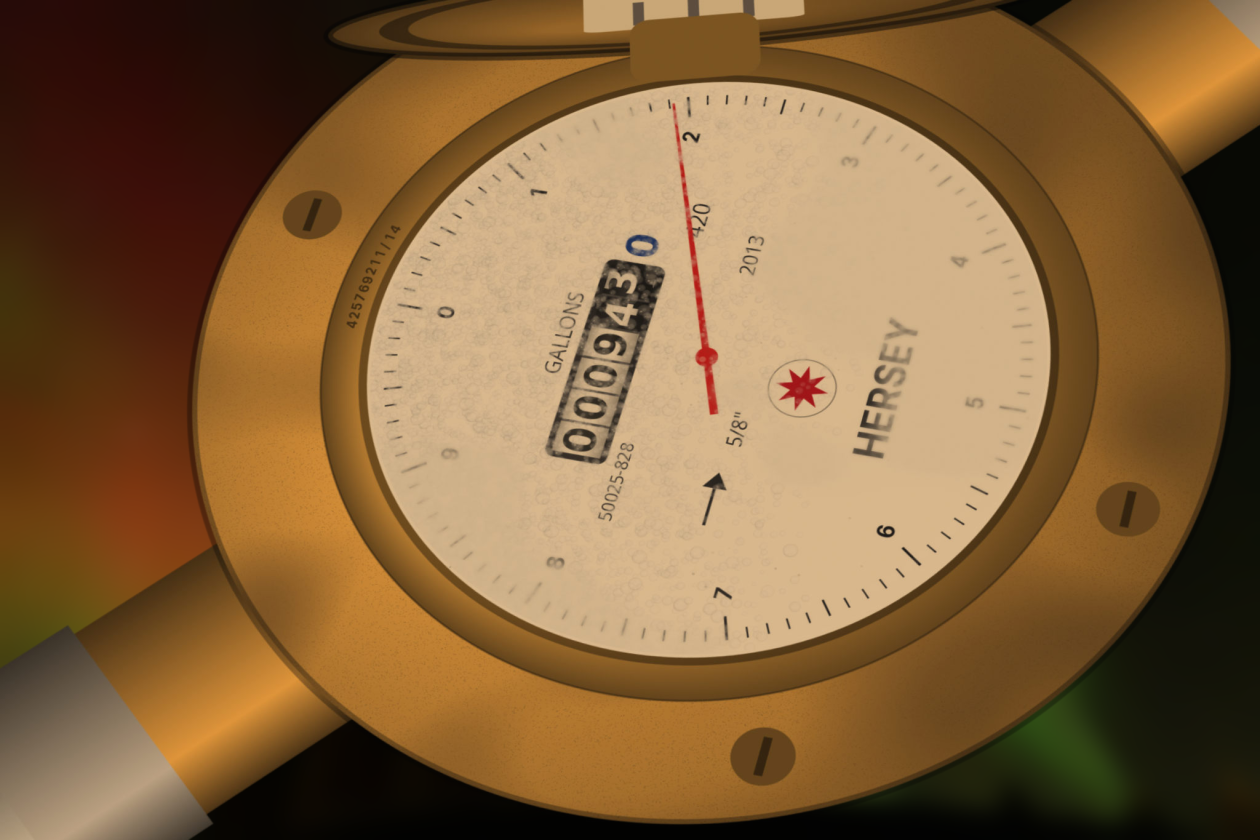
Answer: 9431.9 gal
